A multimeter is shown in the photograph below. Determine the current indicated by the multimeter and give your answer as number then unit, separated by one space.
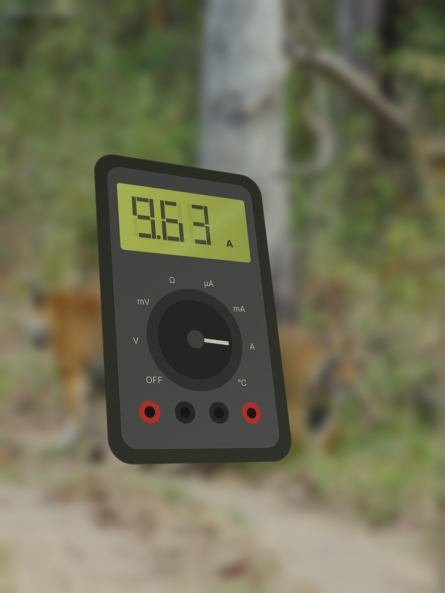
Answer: 9.63 A
